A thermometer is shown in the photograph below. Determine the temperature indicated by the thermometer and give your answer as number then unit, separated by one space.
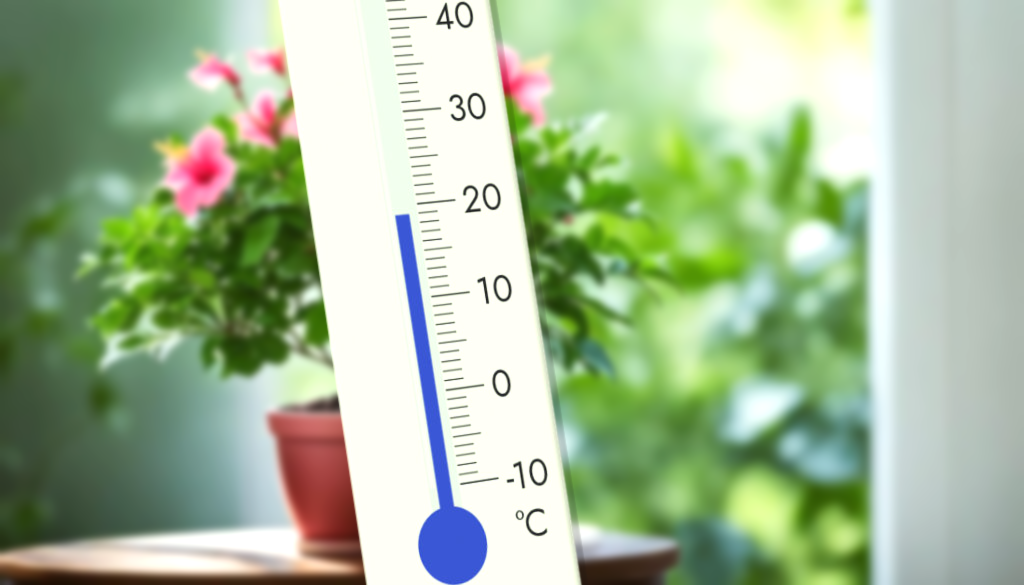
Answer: 19 °C
